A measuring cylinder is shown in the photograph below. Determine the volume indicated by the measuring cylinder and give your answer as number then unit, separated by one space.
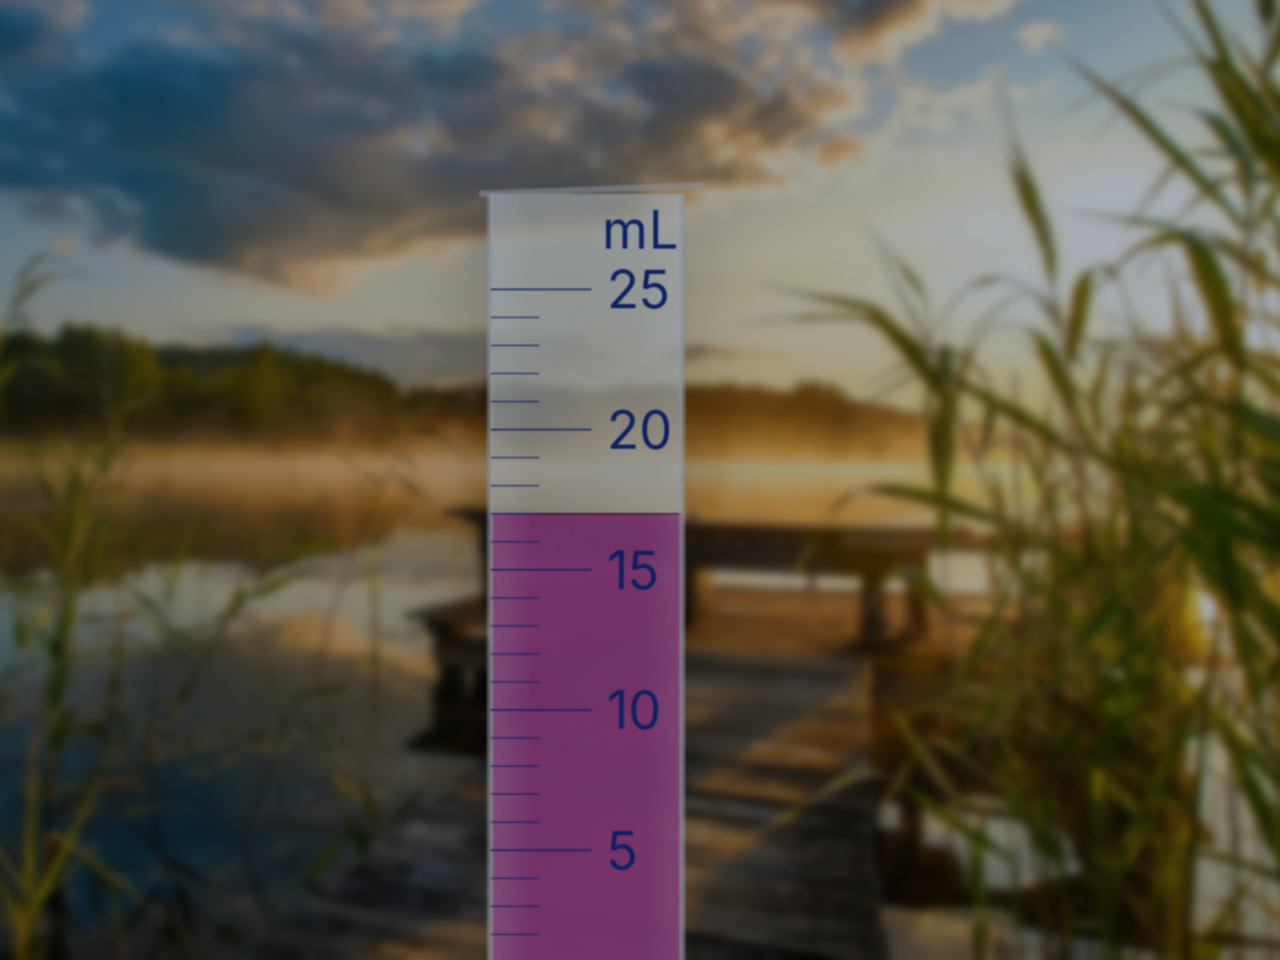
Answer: 17 mL
